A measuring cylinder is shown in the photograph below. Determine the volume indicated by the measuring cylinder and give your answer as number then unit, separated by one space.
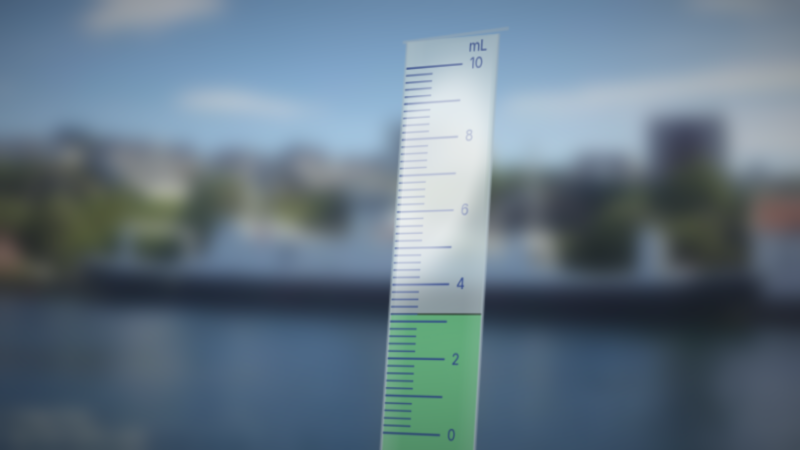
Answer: 3.2 mL
